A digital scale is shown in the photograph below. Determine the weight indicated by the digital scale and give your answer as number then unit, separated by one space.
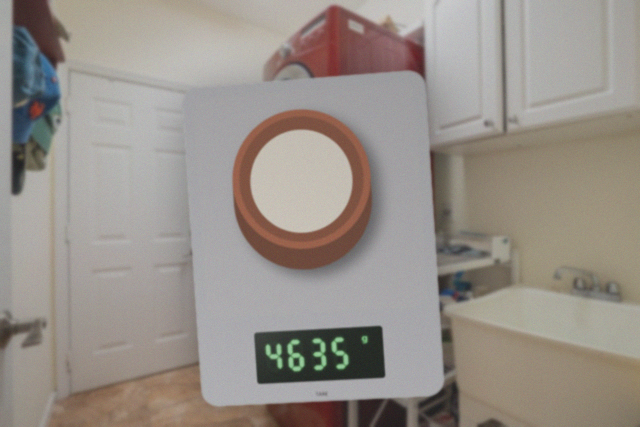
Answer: 4635 g
